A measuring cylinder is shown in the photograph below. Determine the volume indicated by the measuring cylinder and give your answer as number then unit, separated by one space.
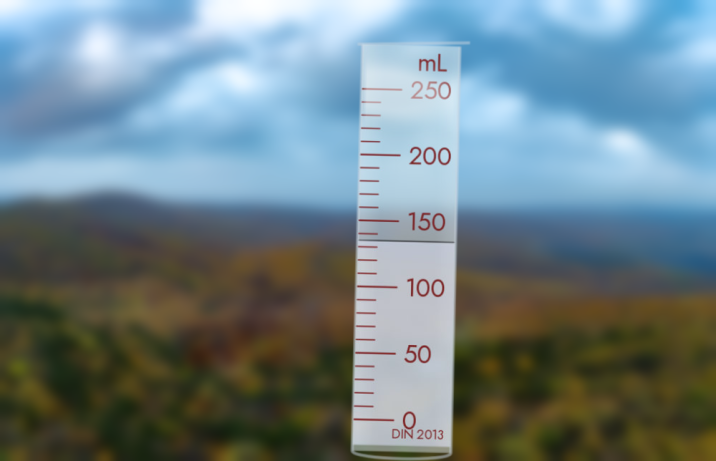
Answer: 135 mL
